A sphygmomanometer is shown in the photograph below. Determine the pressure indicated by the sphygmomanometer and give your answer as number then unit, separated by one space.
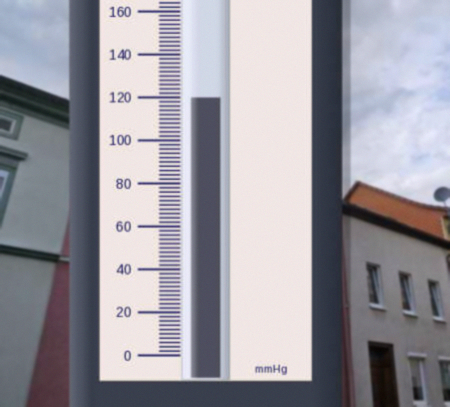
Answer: 120 mmHg
